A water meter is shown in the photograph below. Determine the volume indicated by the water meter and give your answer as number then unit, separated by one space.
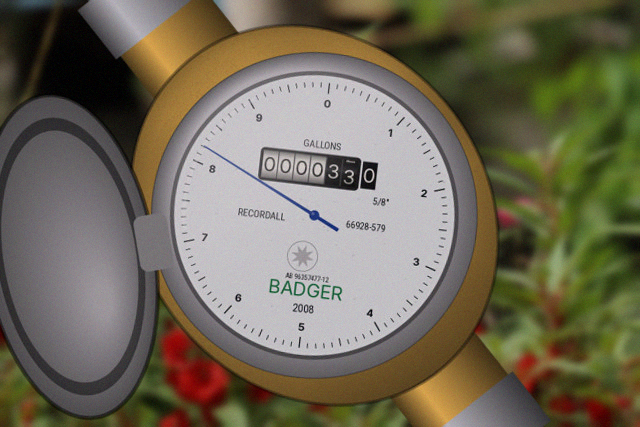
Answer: 328.2 gal
